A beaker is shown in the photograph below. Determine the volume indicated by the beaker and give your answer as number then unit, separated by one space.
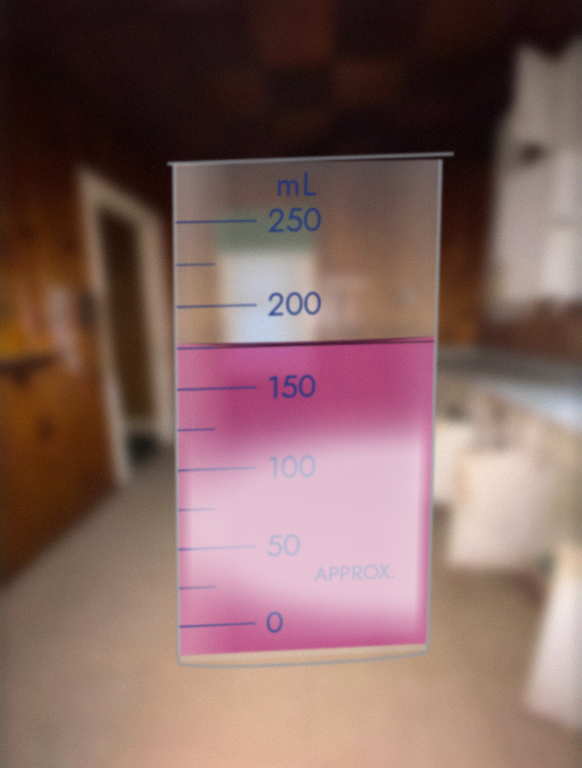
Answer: 175 mL
